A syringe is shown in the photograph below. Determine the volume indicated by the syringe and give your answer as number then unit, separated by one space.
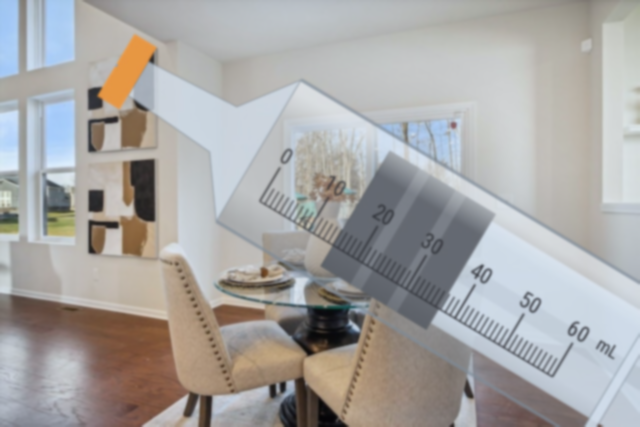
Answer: 15 mL
